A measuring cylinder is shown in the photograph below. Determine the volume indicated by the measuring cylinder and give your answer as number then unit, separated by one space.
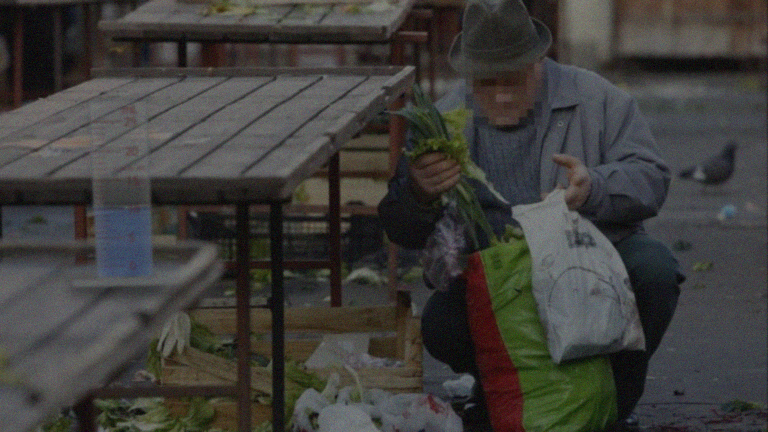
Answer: 10 mL
